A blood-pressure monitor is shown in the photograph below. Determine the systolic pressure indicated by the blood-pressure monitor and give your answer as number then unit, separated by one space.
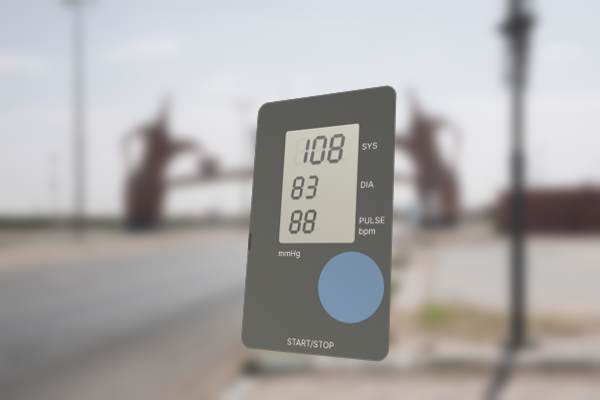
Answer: 108 mmHg
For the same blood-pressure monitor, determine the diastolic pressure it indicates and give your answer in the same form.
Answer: 83 mmHg
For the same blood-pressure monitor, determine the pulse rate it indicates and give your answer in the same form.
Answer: 88 bpm
